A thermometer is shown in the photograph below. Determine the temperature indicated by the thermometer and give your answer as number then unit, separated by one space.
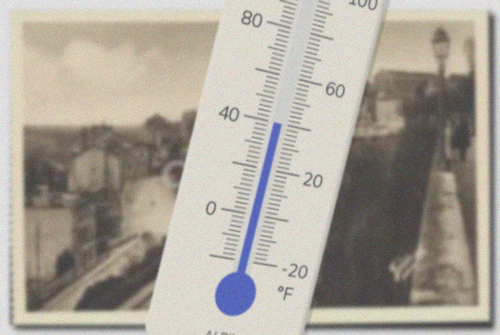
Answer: 40 °F
